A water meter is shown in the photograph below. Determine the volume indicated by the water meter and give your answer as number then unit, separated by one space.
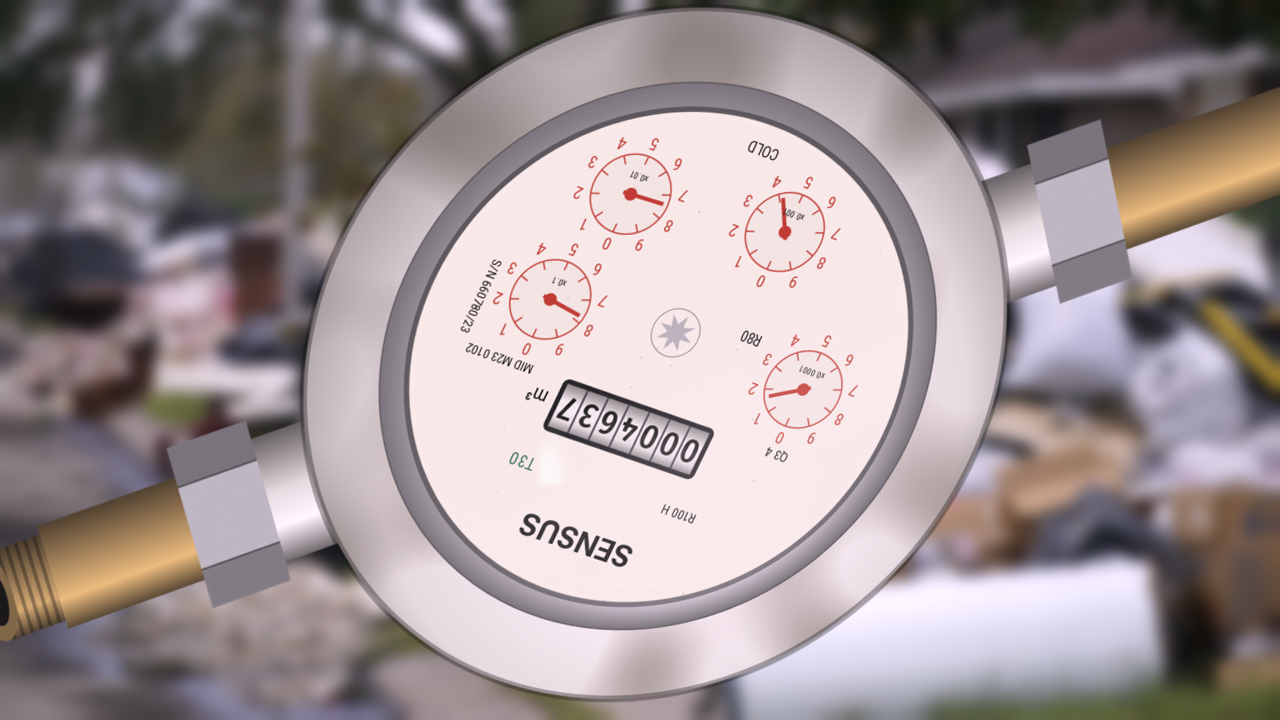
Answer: 4637.7741 m³
